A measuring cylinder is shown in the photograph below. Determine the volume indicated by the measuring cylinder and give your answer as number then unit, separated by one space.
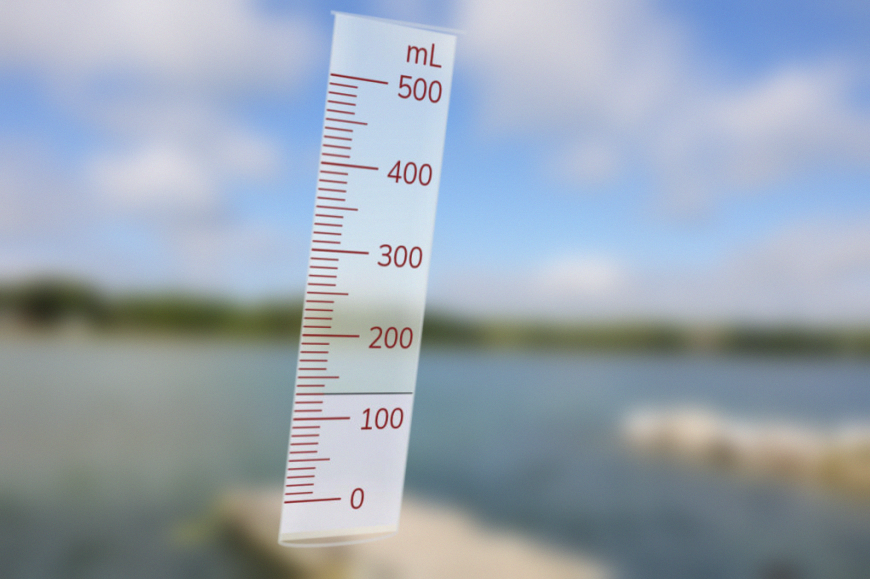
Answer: 130 mL
